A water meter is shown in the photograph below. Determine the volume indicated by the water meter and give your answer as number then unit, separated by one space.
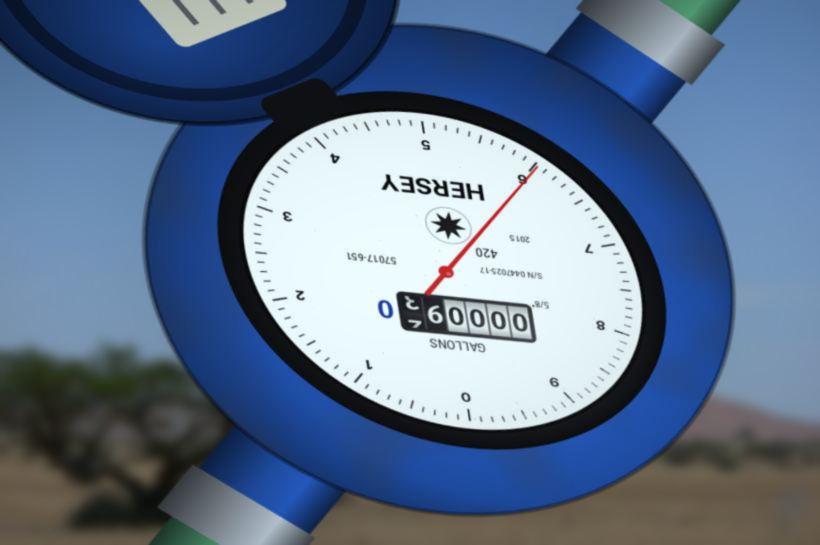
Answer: 926.0 gal
